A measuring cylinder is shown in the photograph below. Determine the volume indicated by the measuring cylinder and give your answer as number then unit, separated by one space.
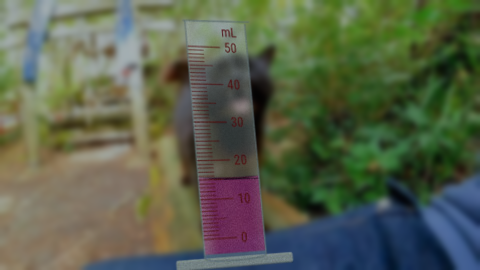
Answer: 15 mL
